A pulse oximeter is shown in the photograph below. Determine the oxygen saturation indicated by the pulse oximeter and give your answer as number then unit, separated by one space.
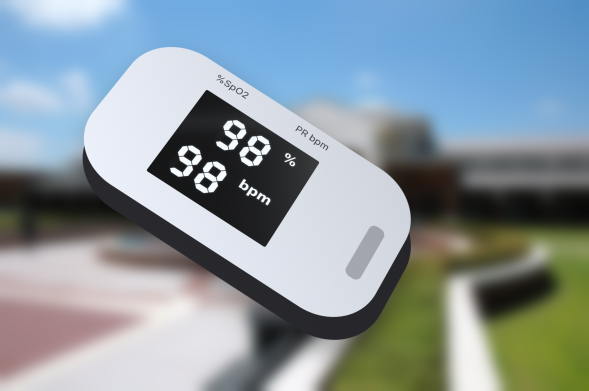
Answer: 98 %
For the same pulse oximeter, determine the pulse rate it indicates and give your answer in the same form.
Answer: 98 bpm
